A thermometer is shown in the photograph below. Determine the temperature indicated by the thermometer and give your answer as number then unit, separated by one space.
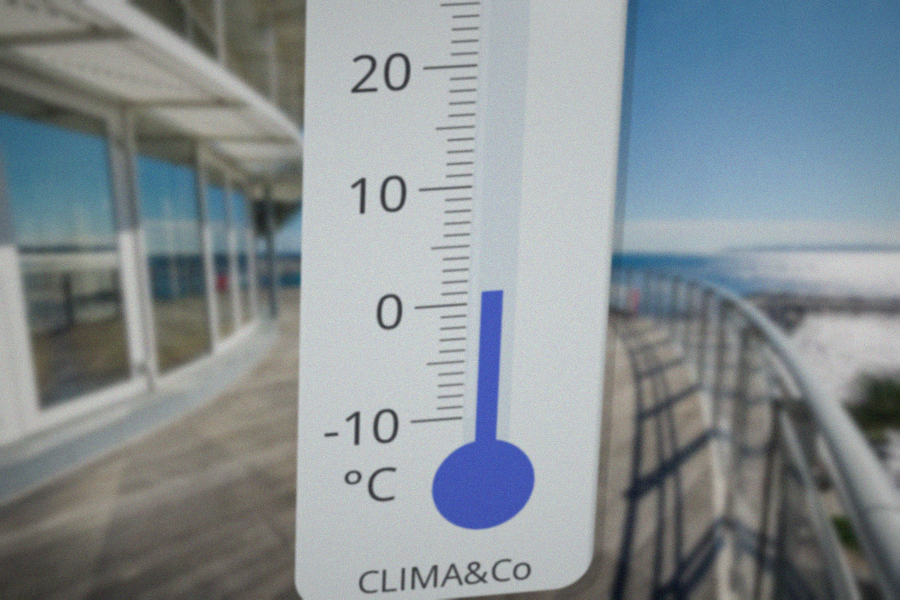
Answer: 1 °C
